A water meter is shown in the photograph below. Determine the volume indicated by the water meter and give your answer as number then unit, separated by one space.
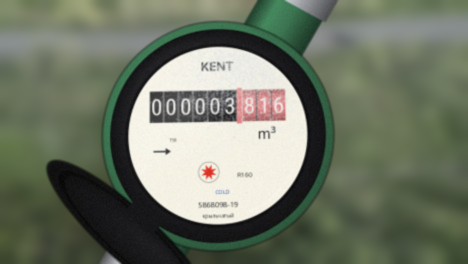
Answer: 3.816 m³
